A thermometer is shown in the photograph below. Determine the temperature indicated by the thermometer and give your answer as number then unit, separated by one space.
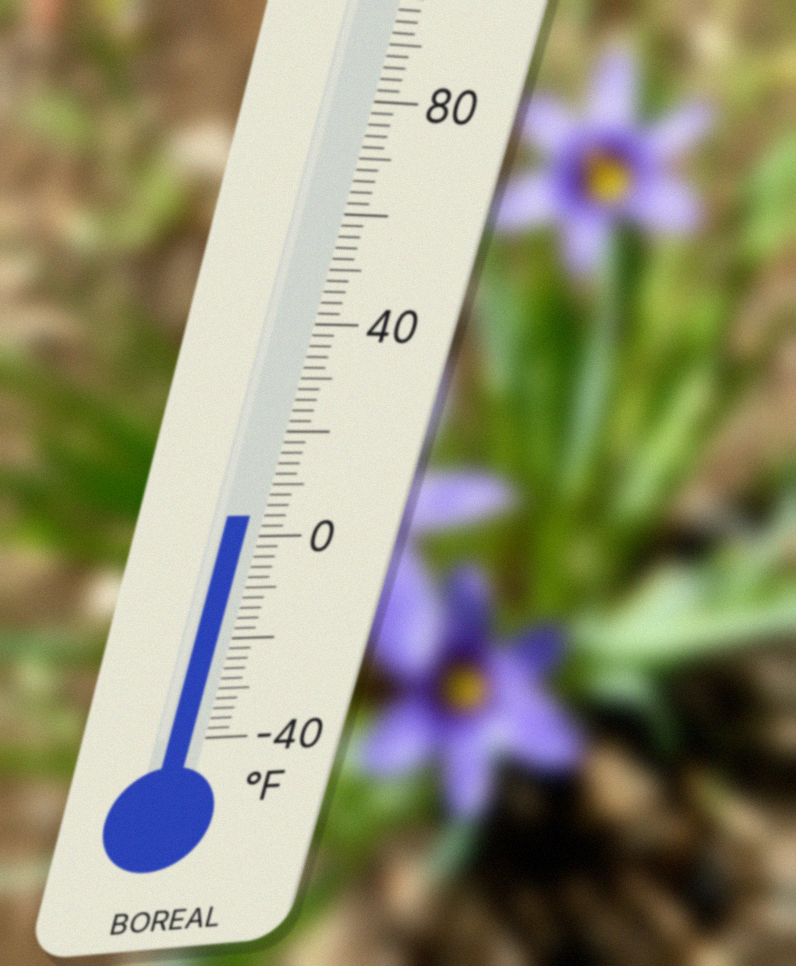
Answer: 4 °F
